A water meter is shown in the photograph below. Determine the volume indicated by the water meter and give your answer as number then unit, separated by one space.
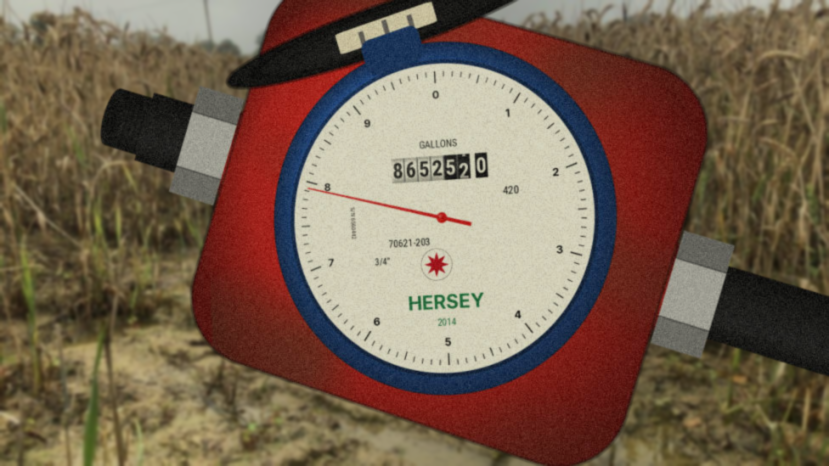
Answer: 8652517.9 gal
